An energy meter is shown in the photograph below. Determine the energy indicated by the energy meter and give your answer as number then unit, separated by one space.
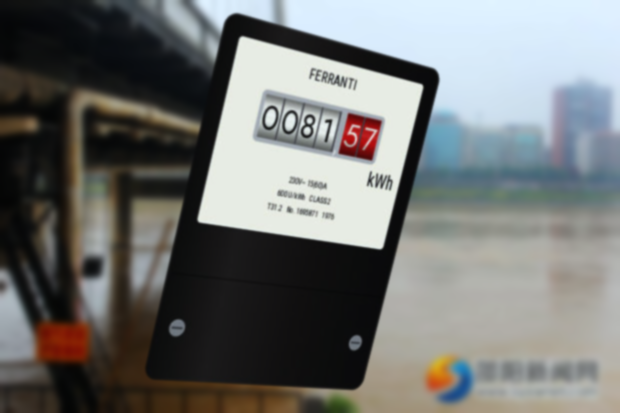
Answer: 81.57 kWh
